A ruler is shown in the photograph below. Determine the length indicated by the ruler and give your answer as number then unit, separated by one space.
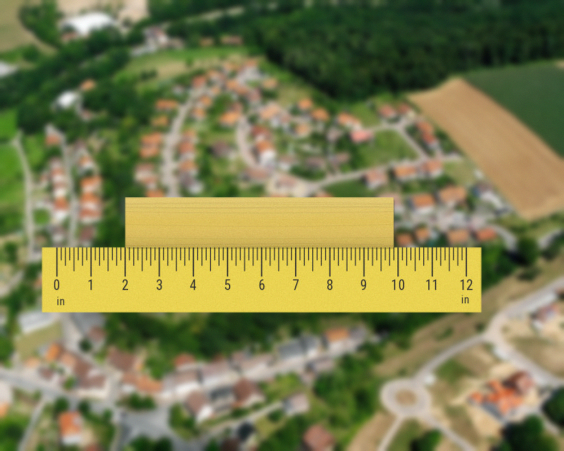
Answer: 7.875 in
